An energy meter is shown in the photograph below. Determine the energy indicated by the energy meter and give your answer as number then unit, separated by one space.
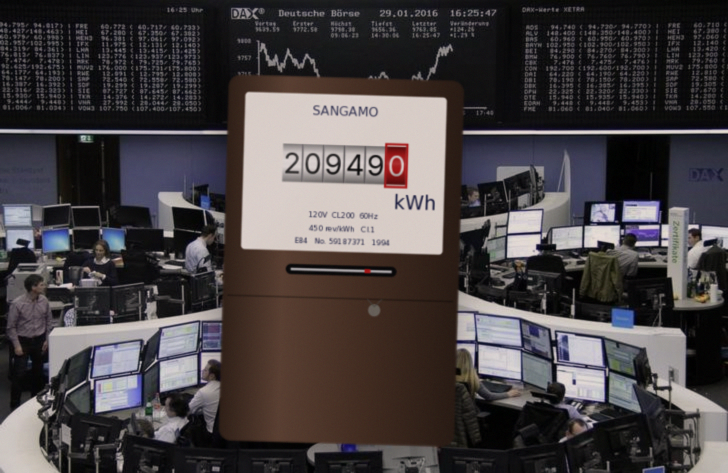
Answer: 20949.0 kWh
